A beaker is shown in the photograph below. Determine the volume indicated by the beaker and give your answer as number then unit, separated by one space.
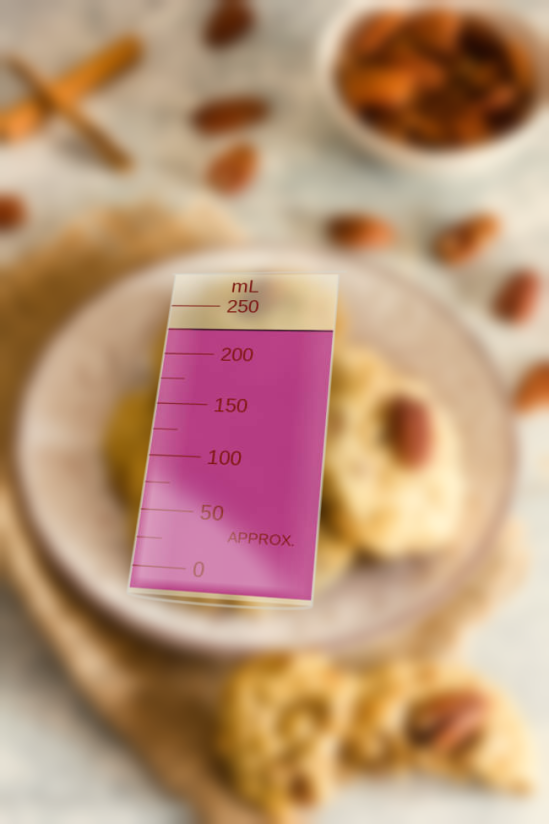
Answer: 225 mL
